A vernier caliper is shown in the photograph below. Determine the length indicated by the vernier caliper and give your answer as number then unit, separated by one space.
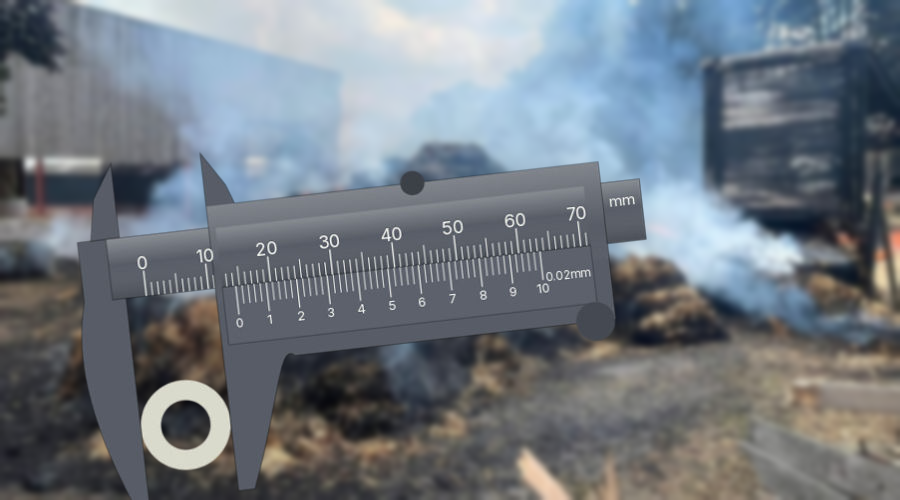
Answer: 14.4 mm
